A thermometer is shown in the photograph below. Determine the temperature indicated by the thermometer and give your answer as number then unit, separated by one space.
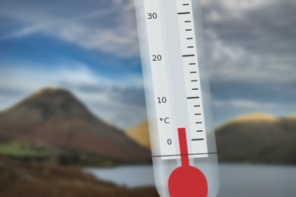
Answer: 3 °C
